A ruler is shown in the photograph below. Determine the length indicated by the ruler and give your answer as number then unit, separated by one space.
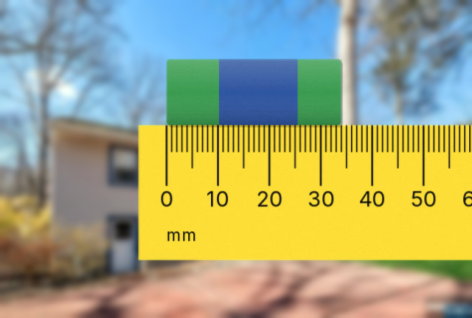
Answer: 34 mm
